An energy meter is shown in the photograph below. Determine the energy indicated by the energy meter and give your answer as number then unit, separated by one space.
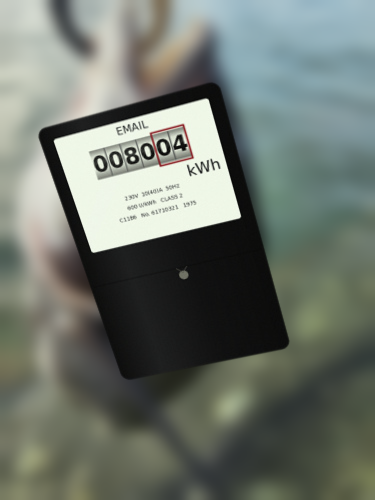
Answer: 80.04 kWh
